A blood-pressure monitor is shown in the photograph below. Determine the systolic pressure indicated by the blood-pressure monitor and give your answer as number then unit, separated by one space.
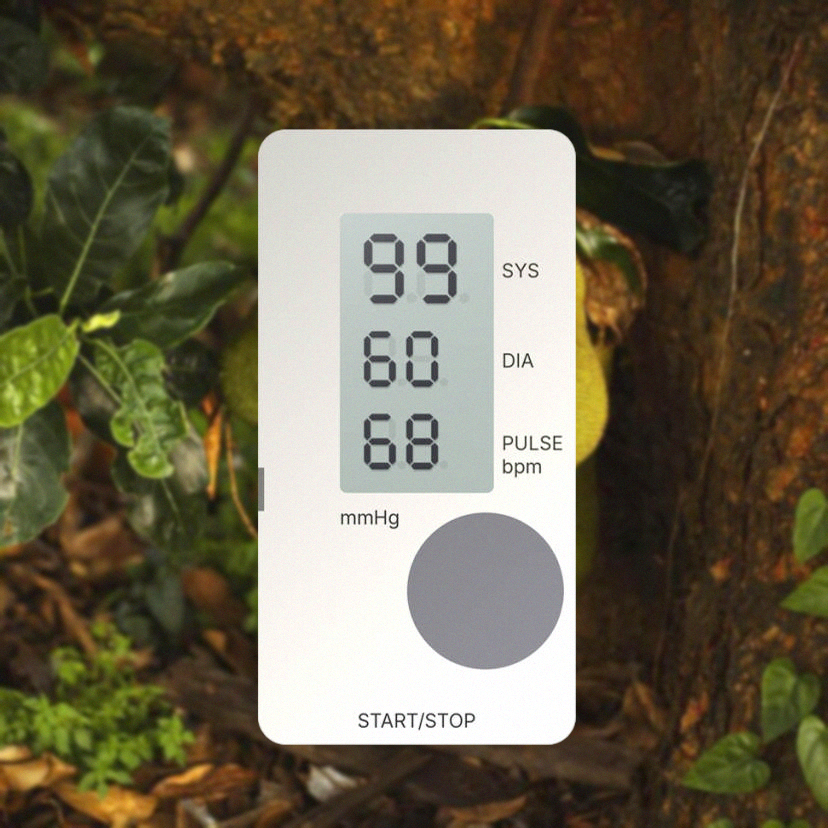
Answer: 99 mmHg
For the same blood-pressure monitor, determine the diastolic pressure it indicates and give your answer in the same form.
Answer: 60 mmHg
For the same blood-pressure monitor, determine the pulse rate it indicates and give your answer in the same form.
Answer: 68 bpm
